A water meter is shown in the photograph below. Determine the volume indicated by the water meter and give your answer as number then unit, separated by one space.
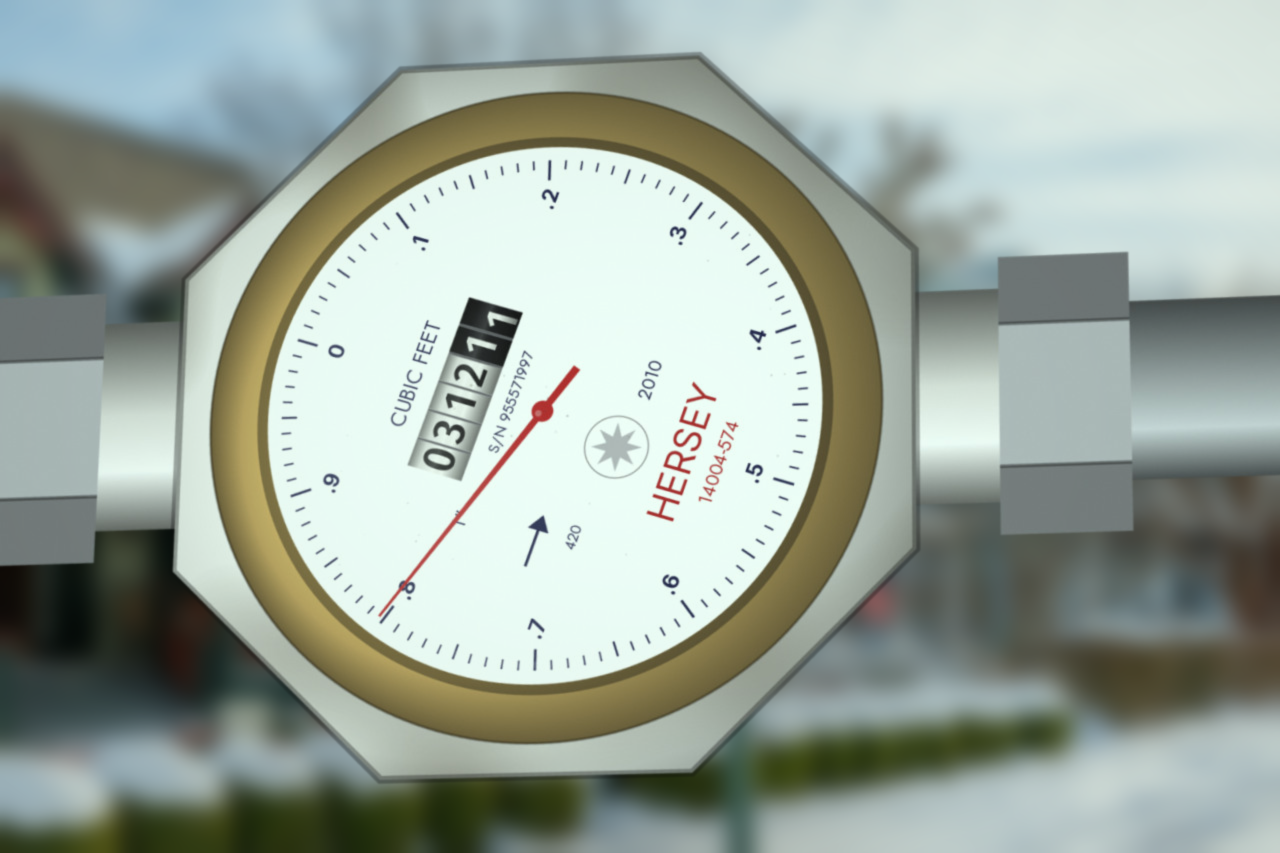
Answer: 31210.80 ft³
